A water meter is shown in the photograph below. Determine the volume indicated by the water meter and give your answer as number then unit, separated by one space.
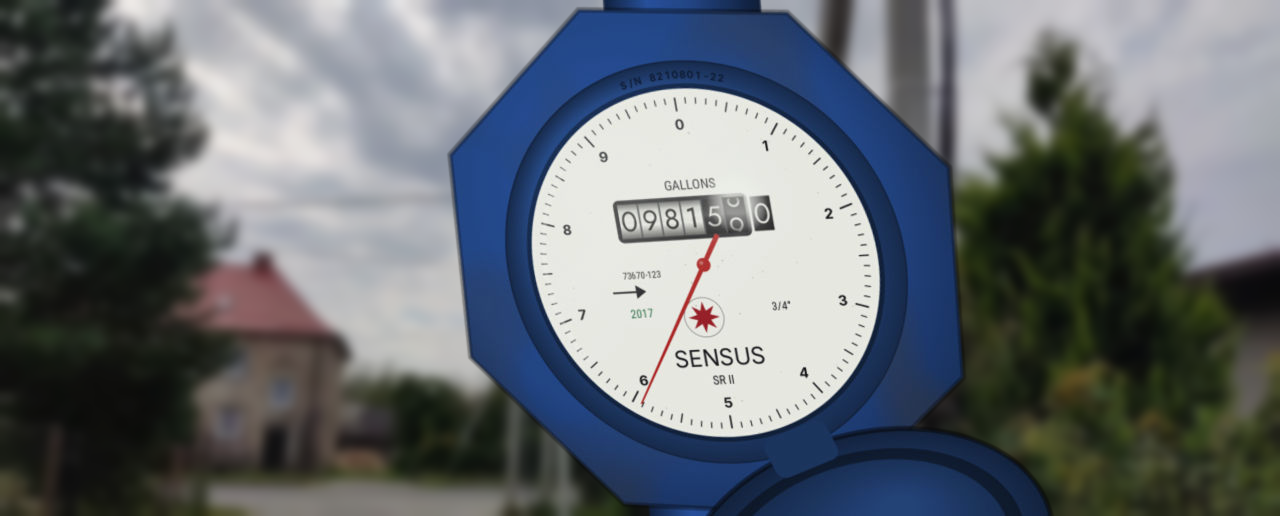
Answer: 981585.9 gal
